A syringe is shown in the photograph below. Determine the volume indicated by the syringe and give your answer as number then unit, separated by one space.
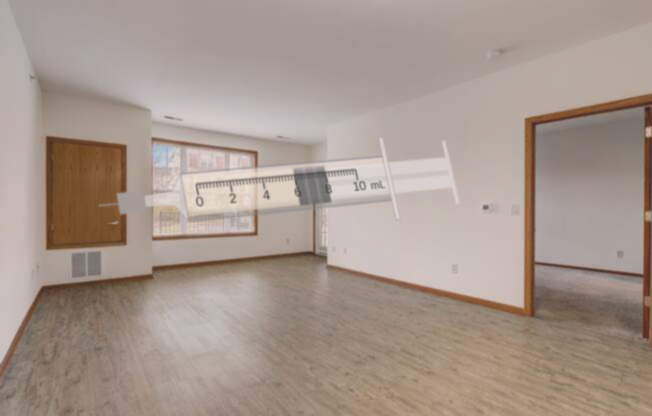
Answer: 6 mL
